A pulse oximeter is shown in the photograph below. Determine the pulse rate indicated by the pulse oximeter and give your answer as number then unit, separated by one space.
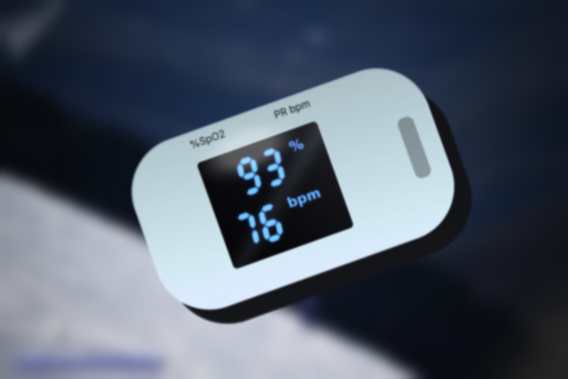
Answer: 76 bpm
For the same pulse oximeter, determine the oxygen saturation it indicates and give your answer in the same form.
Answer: 93 %
